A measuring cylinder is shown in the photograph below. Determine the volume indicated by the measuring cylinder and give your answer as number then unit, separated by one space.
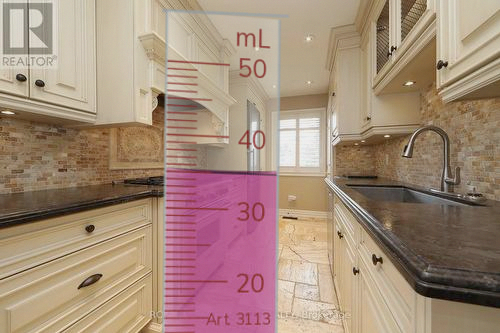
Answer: 35 mL
